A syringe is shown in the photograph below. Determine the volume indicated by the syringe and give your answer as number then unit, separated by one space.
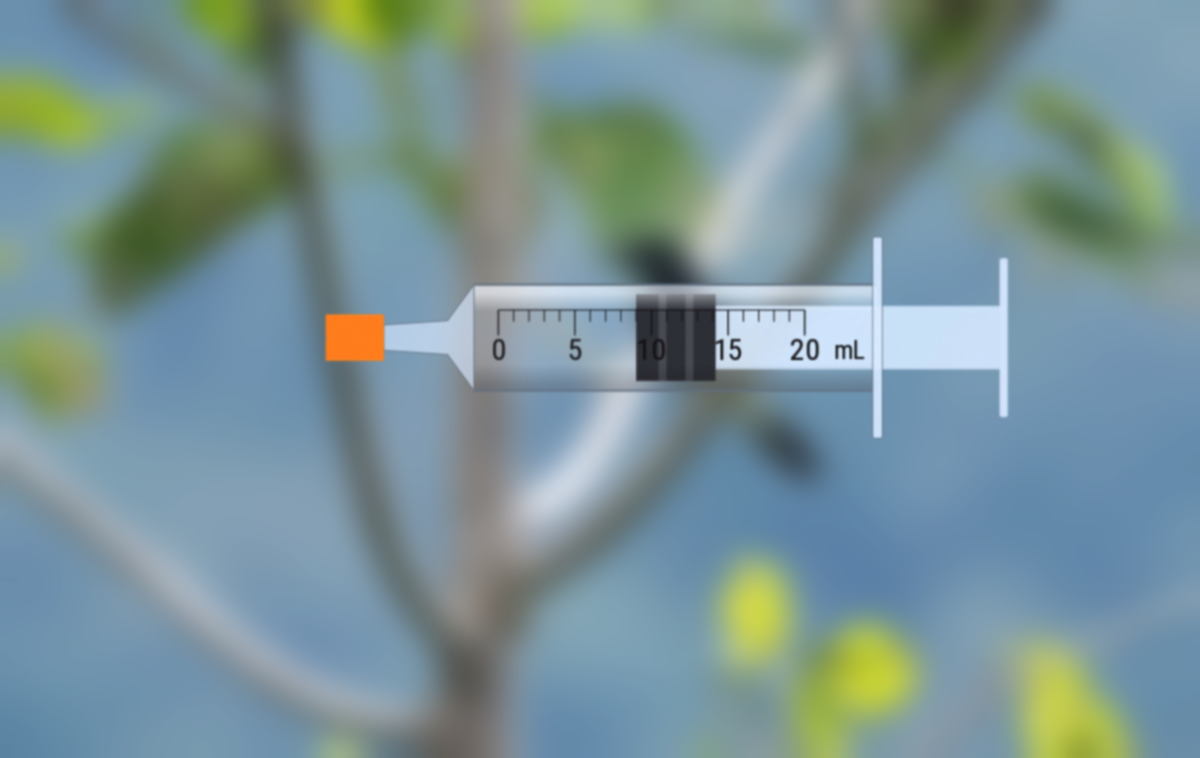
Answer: 9 mL
